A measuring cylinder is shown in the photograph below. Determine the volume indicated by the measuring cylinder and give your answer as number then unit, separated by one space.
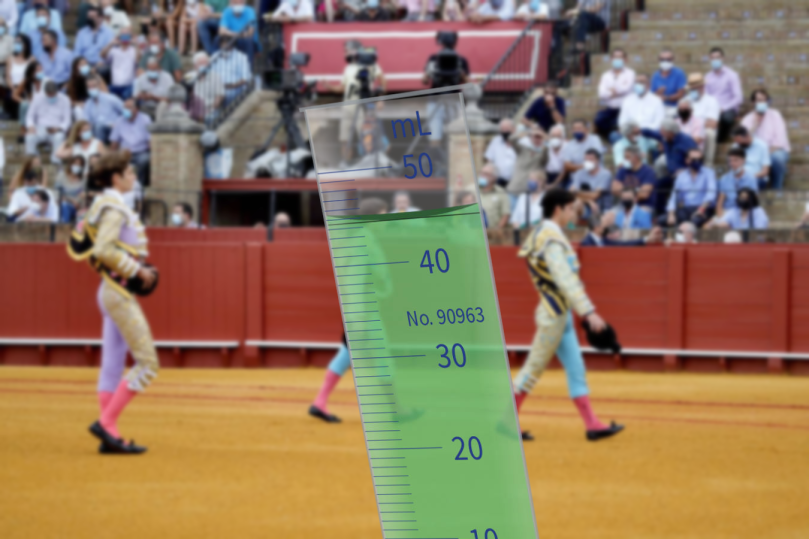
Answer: 44.5 mL
